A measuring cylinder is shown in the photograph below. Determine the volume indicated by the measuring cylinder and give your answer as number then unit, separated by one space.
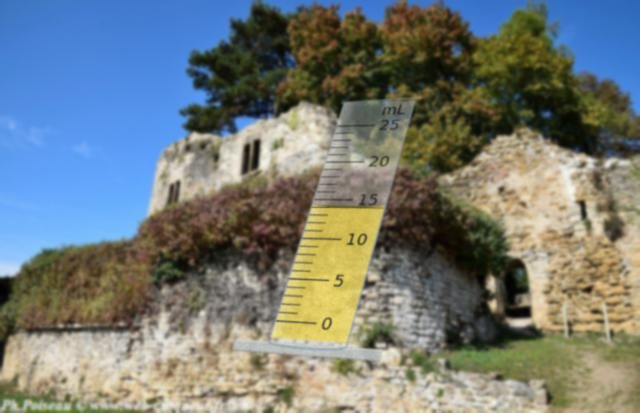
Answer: 14 mL
